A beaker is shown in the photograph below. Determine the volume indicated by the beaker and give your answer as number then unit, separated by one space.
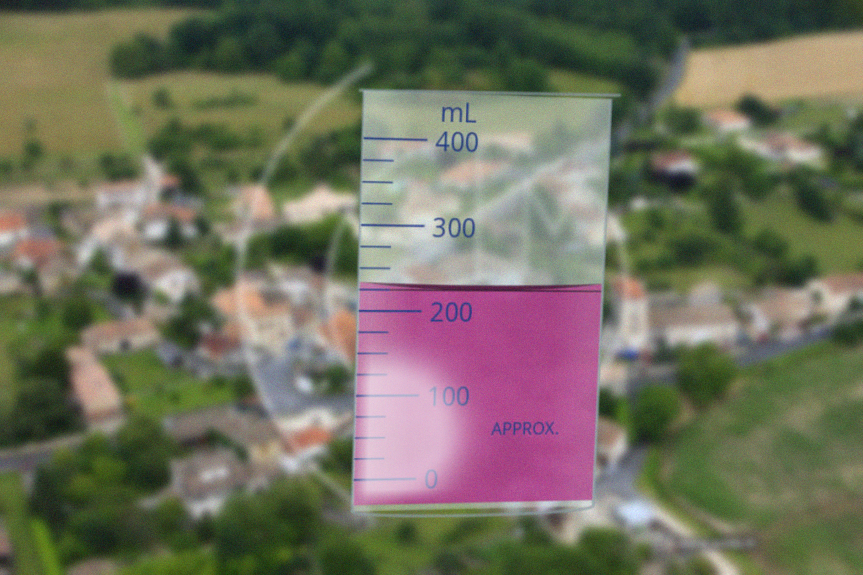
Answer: 225 mL
